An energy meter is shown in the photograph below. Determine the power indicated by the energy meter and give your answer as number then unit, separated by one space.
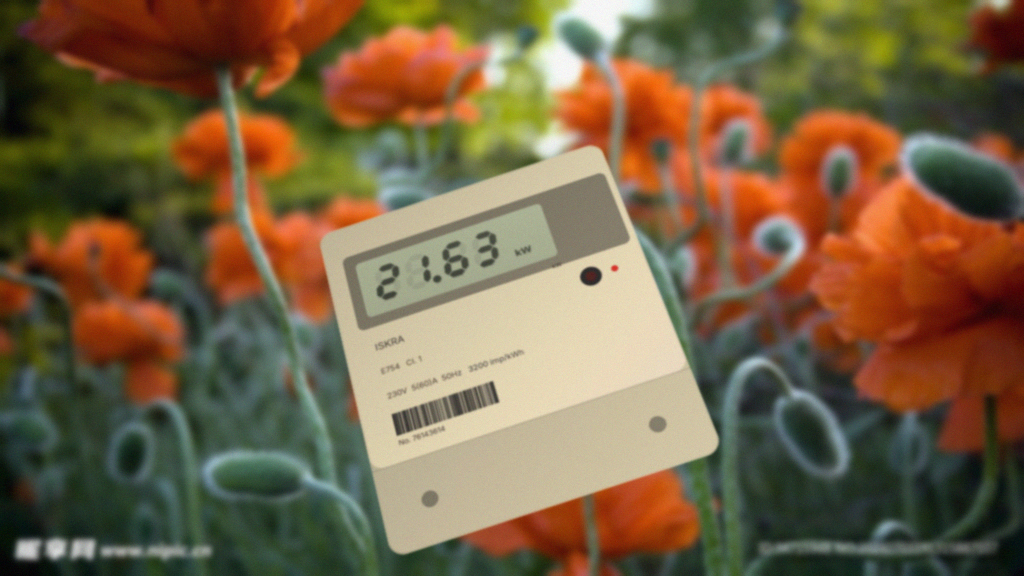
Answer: 21.63 kW
